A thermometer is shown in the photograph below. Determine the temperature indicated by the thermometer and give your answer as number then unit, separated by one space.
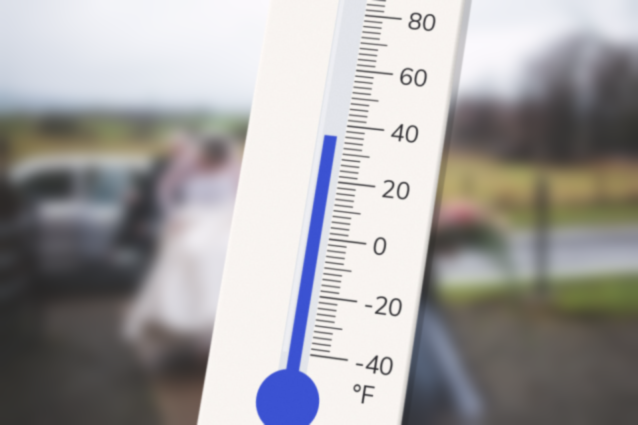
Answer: 36 °F
